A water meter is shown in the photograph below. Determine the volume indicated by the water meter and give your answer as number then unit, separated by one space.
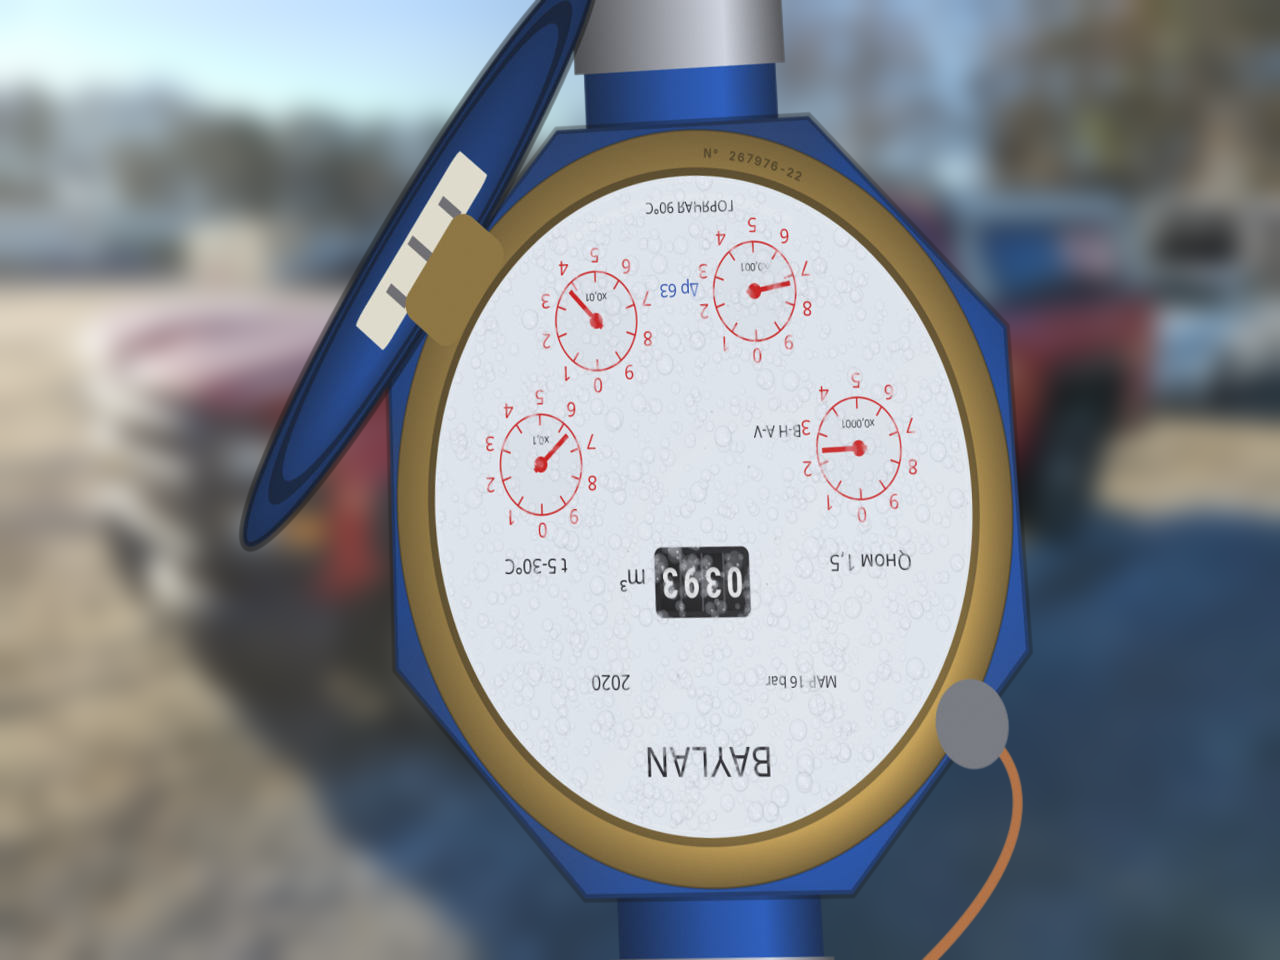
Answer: 393.6372 m³
